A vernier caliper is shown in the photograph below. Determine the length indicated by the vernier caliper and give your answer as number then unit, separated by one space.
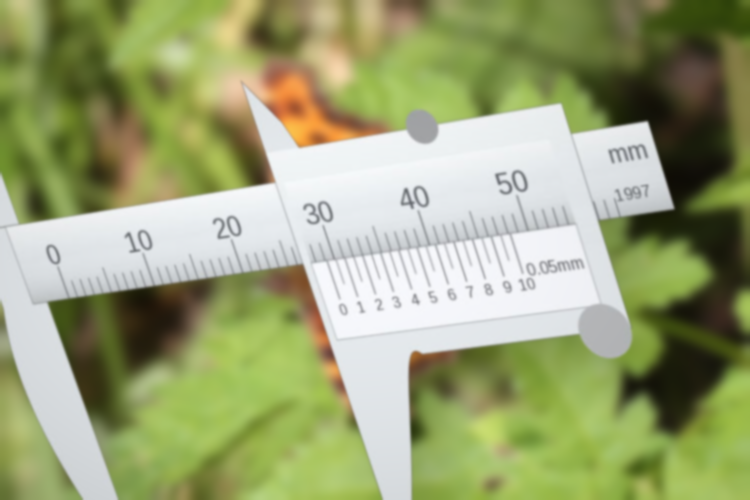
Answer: 29.2 mm
